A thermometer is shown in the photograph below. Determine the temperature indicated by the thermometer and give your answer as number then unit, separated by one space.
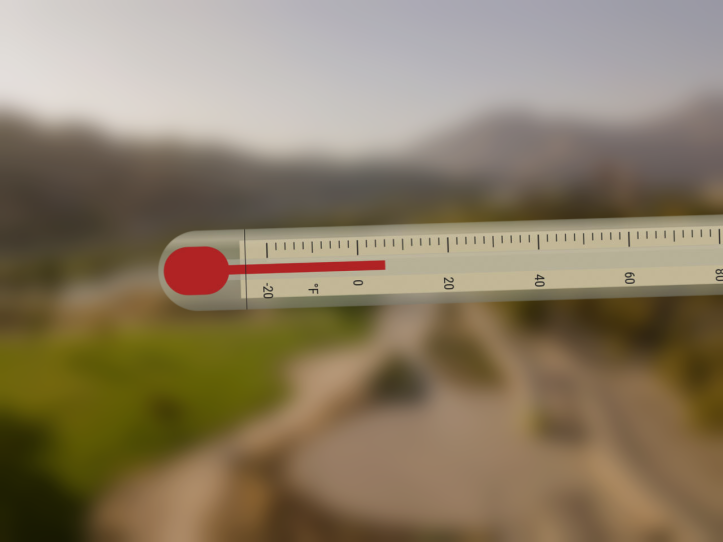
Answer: 6 °F
